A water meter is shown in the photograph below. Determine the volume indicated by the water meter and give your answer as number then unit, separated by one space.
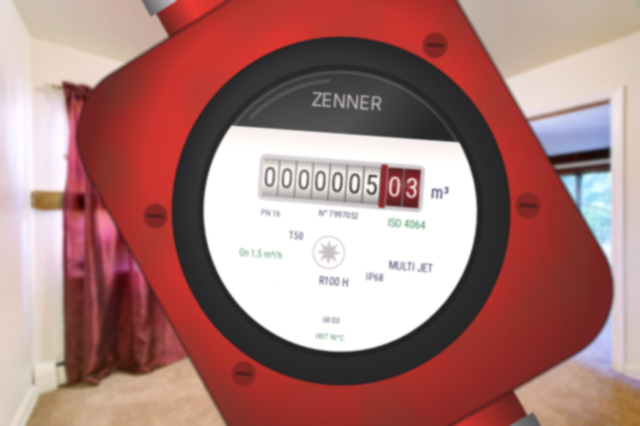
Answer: 5.03 m³
